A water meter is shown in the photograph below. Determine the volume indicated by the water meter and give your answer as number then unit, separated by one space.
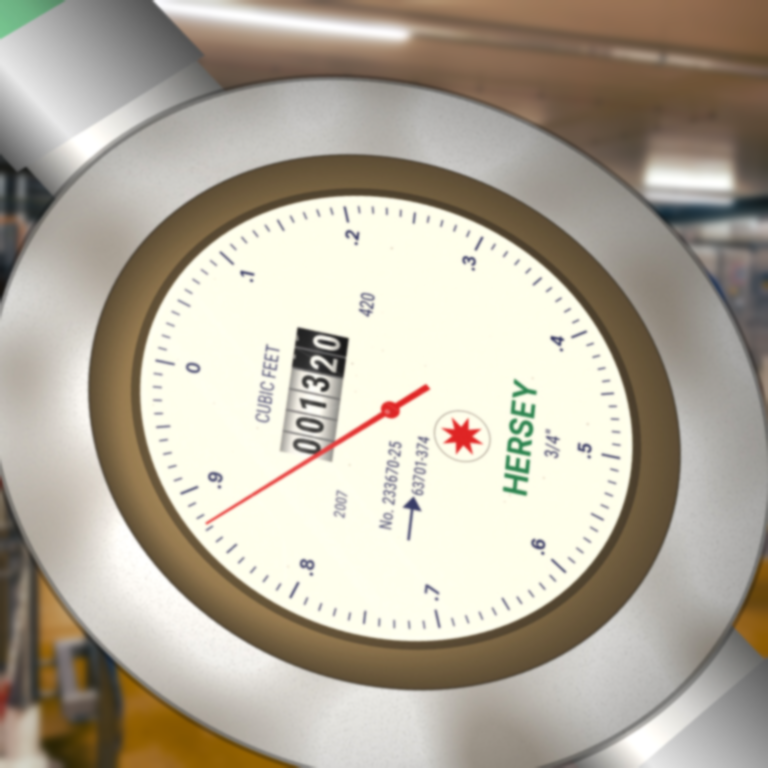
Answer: 1319.87 ft³
